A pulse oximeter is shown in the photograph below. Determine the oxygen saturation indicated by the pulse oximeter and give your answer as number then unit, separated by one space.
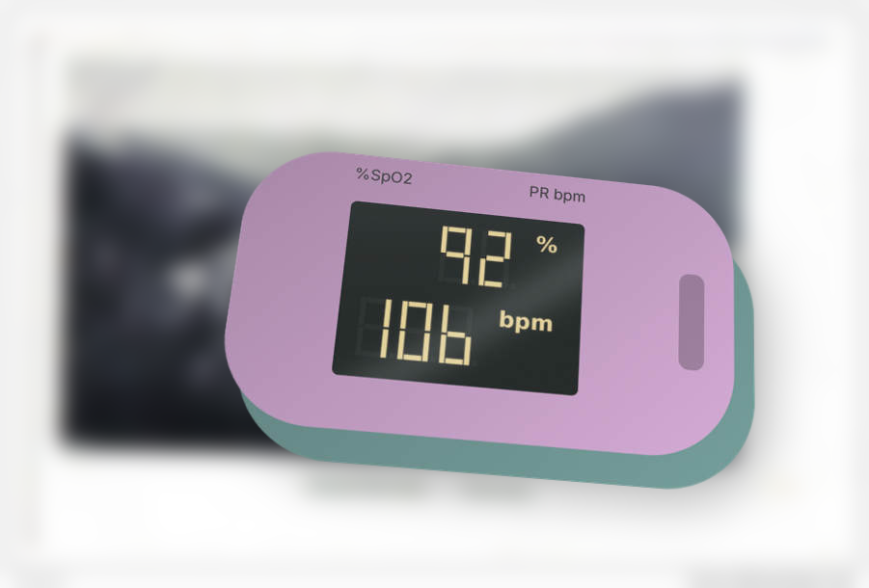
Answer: 92 %
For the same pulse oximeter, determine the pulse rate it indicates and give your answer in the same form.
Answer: 106 bpm
